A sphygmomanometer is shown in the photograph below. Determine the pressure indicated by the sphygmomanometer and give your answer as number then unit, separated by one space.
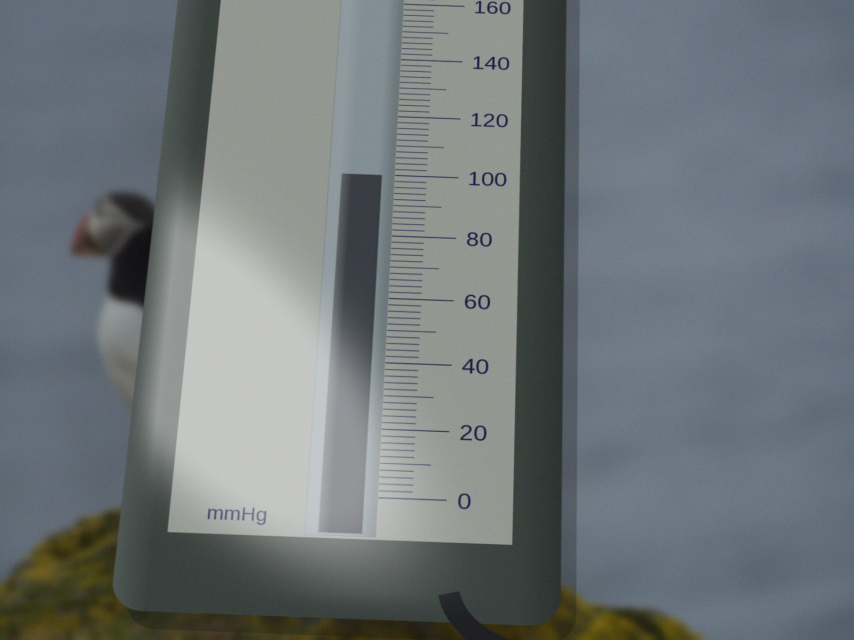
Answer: 100 mmHg
